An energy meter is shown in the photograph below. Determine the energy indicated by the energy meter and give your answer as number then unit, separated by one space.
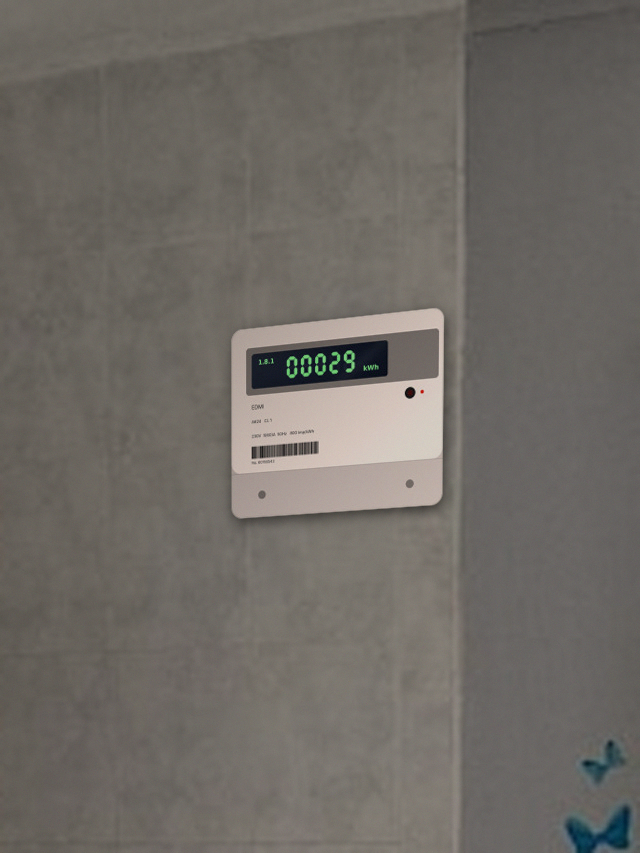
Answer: 29 kWh
